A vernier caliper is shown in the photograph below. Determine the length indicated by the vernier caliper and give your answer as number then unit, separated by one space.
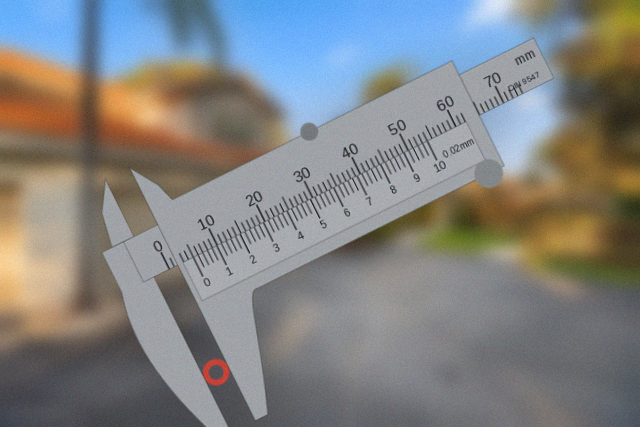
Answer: 5.0 mm
